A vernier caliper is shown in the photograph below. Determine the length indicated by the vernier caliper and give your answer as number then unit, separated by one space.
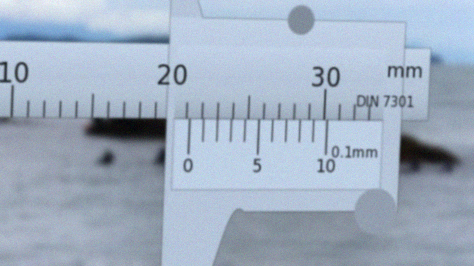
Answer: 21.2 mm
